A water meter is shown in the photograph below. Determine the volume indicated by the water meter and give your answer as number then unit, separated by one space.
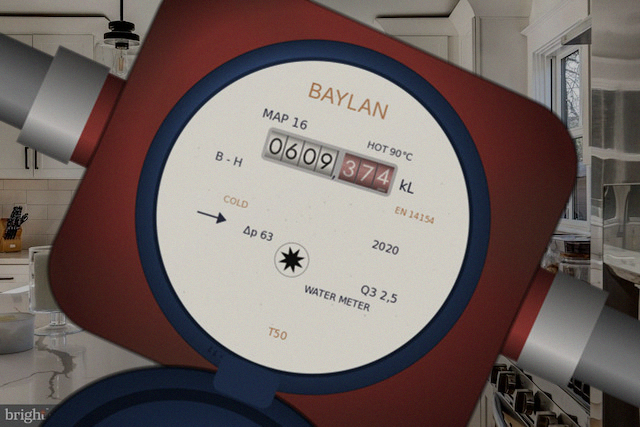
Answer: 609.374 kL
